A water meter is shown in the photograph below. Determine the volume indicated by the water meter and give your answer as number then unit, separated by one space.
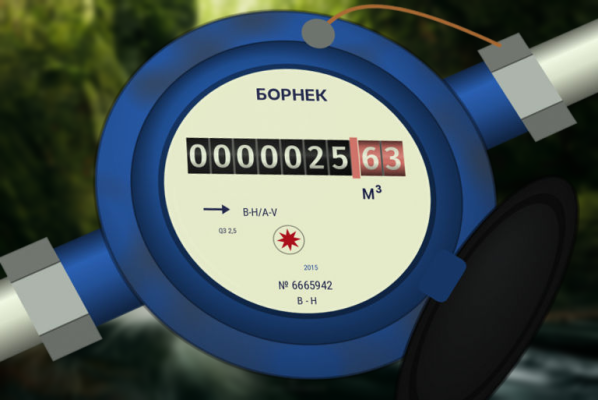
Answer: 25.63 m³
